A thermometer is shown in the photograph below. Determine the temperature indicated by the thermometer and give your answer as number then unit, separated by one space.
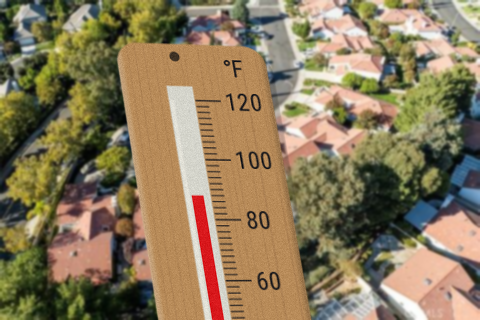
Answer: 88 °F
